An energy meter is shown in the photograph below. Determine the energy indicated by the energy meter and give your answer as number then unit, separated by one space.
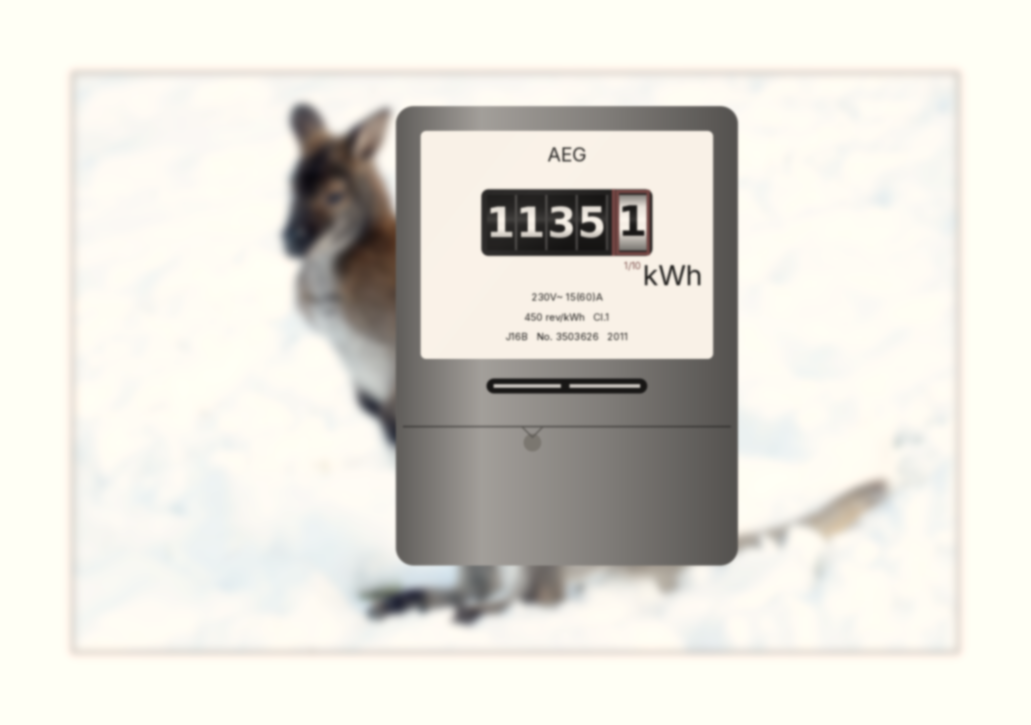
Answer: 1135.1 kWh
